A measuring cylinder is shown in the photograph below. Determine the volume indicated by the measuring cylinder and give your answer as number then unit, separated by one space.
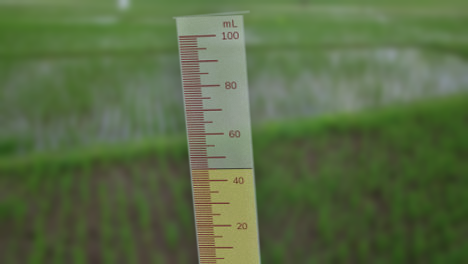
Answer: 45 mL
